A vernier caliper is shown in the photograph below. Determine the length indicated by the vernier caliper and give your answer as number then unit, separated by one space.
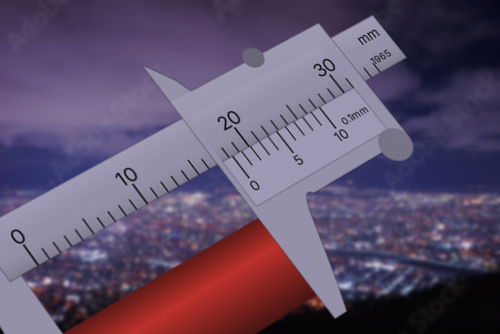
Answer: 18.3 mm
